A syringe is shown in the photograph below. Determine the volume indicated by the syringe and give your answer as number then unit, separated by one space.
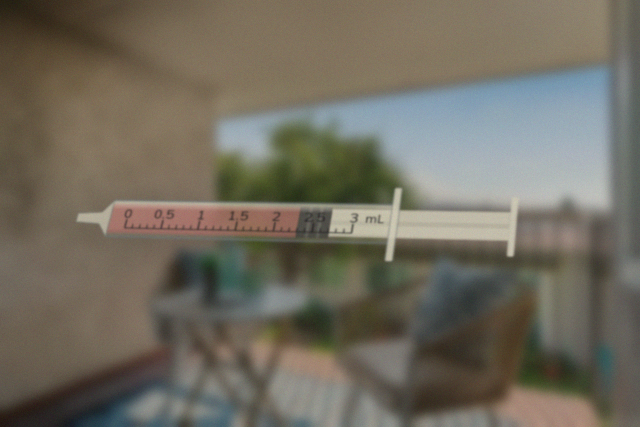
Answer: 2.3 mL
